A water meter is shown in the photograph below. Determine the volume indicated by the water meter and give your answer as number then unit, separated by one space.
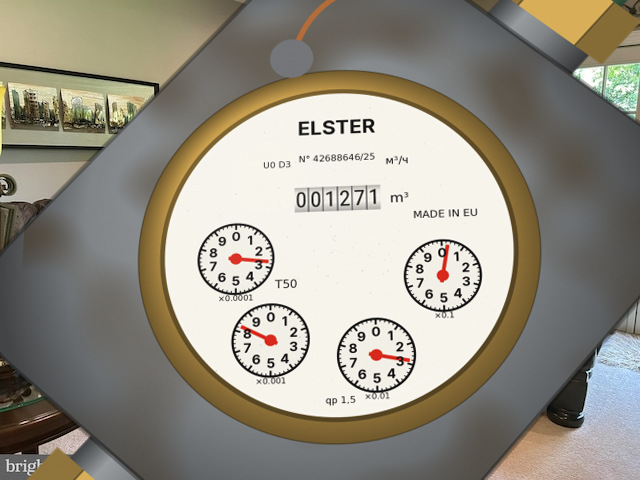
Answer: 1271.0282 m³
